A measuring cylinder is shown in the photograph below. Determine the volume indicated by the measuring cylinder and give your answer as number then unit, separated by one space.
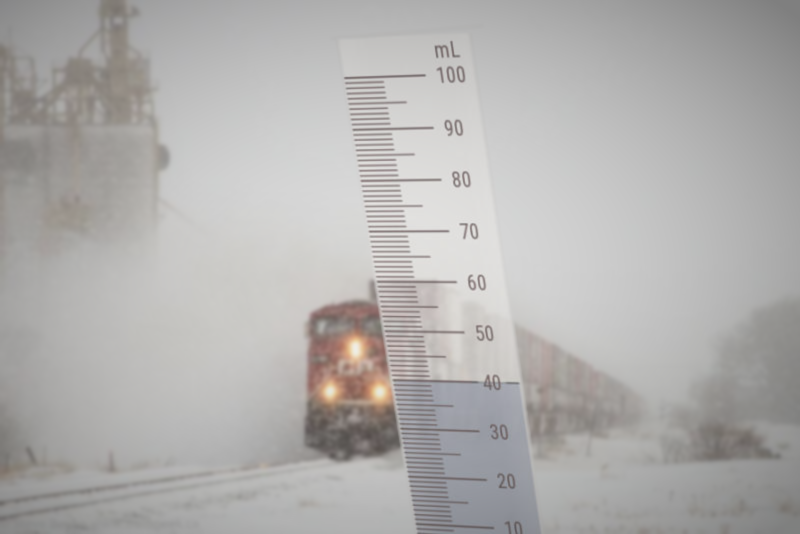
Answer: 40 mL
